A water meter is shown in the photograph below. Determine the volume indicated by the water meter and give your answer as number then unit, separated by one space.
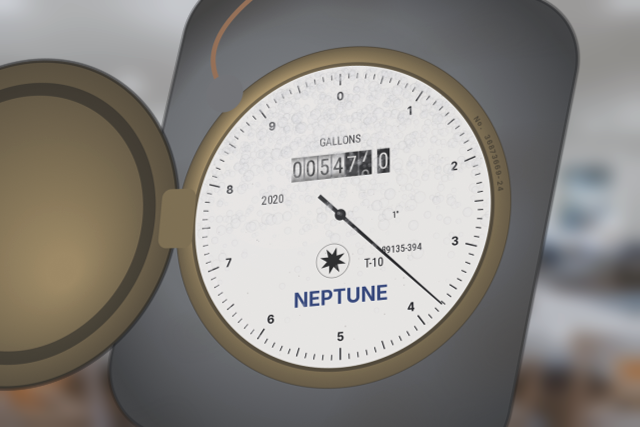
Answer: 54773.7 gal
